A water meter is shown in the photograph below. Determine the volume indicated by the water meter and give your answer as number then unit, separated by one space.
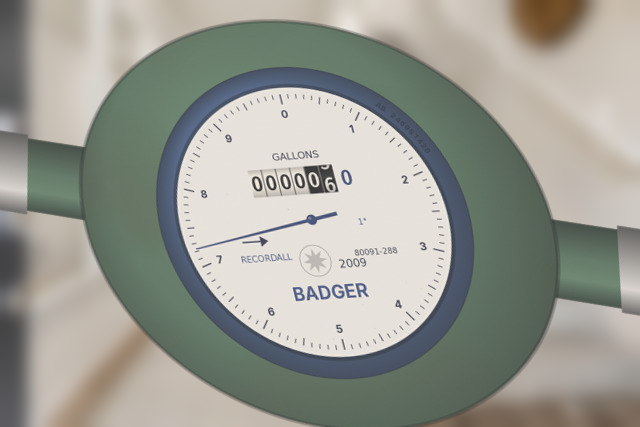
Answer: 57.2 gal
